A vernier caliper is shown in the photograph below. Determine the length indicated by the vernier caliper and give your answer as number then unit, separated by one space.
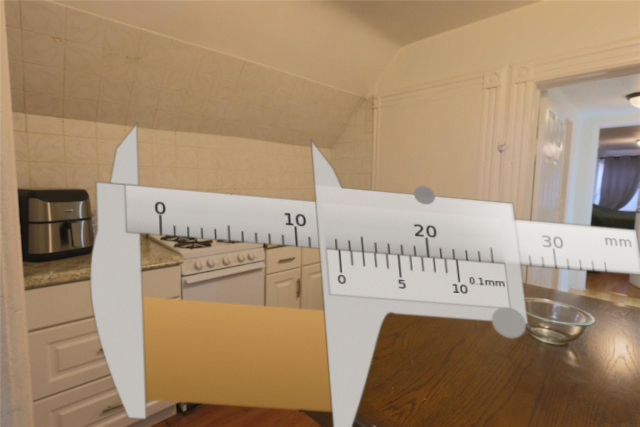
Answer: 13.2 mm
